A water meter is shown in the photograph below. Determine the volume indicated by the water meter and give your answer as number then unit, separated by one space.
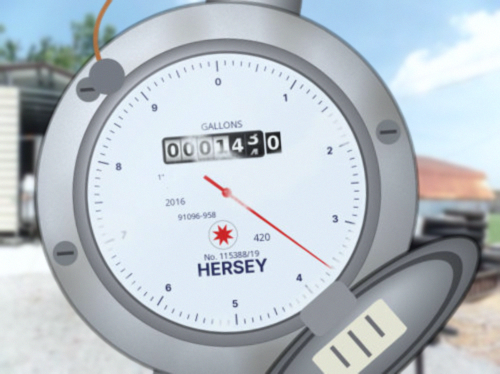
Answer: 1433.6 gal
